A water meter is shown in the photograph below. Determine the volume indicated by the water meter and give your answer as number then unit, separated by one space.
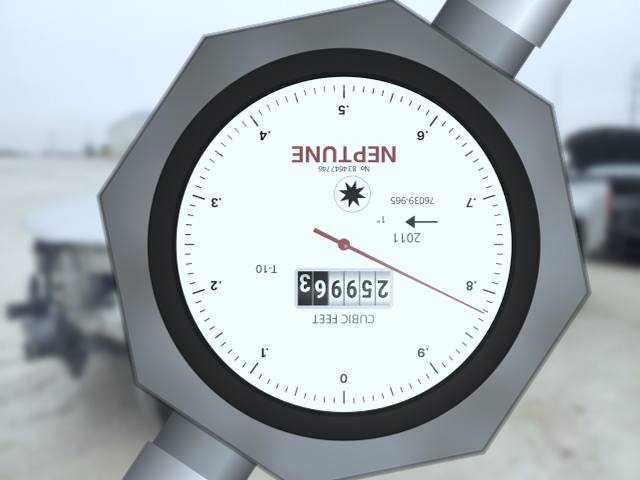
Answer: 259962.82 ft³
